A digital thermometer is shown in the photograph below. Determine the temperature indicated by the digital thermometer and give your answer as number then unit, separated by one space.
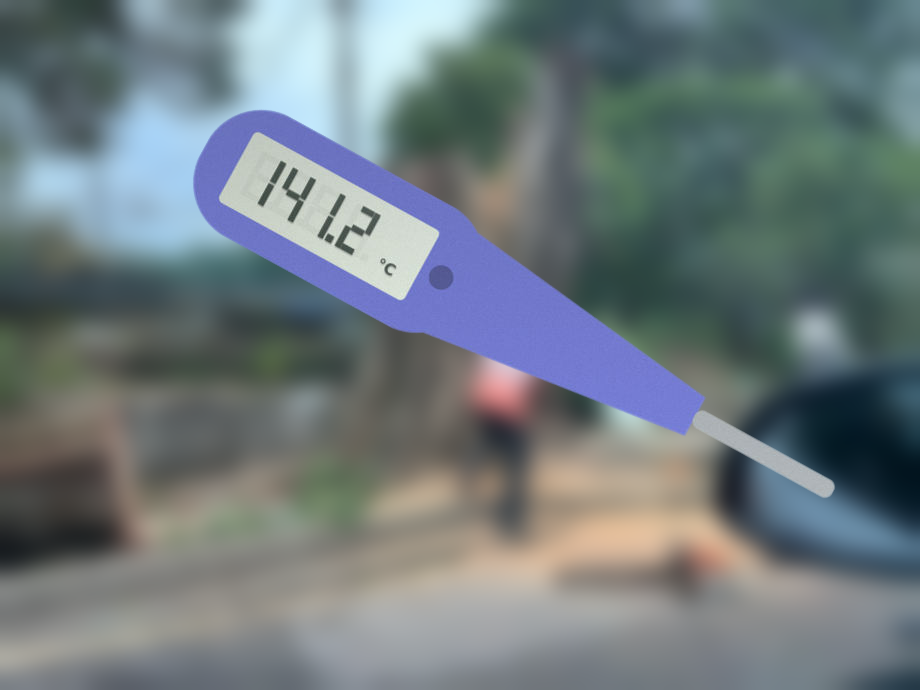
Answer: 141.2 °C
